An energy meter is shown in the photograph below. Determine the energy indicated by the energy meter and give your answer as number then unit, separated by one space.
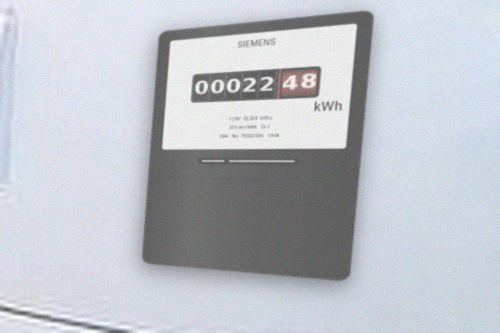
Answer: 22.48 kWh
